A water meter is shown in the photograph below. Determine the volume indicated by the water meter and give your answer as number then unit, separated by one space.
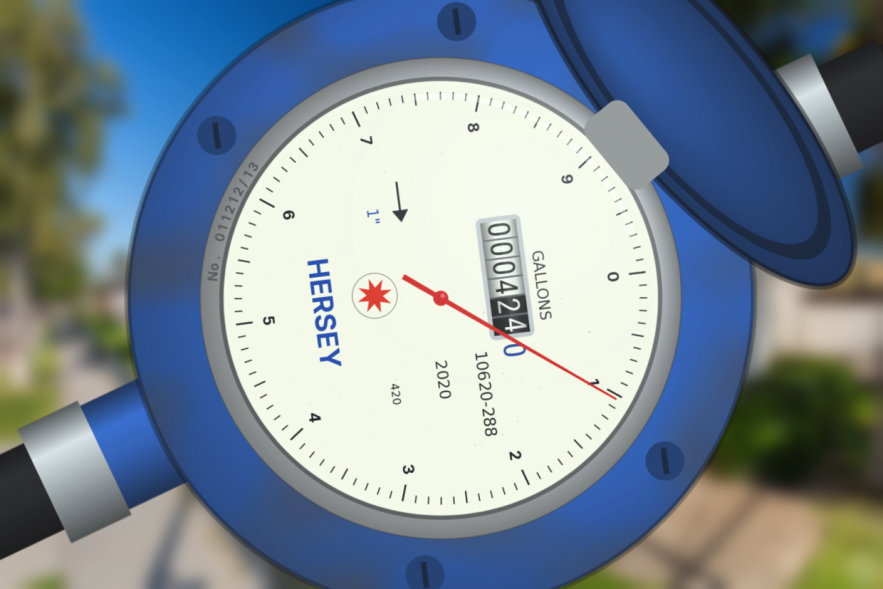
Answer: 4241.0 gal
